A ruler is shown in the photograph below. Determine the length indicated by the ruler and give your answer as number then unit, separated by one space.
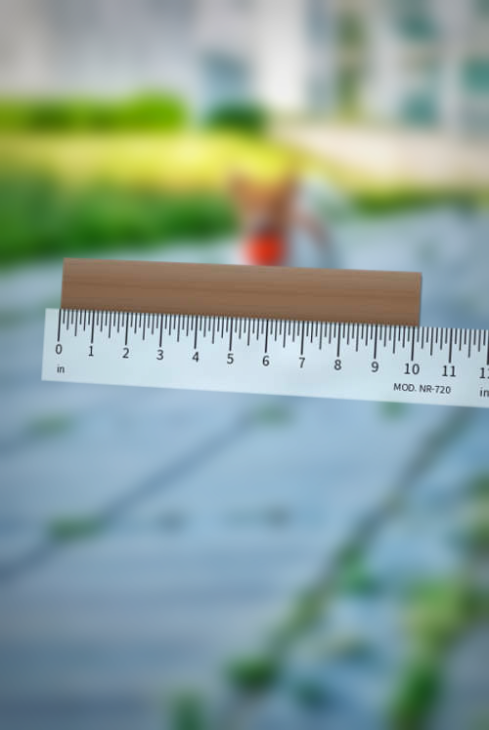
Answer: 10.125 in
